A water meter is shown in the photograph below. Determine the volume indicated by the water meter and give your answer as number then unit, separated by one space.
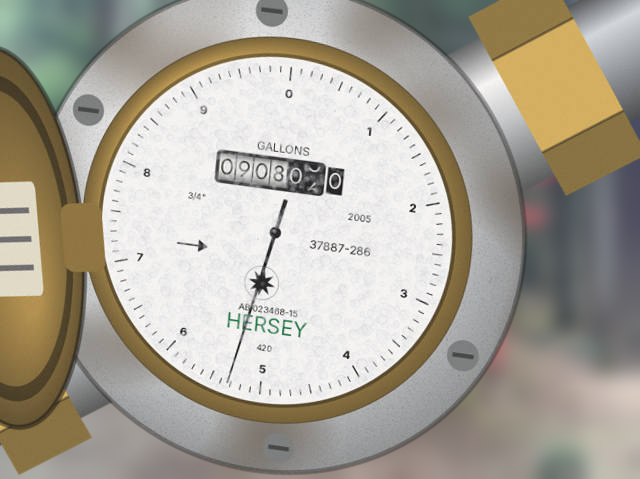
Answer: 908055.3 gal
